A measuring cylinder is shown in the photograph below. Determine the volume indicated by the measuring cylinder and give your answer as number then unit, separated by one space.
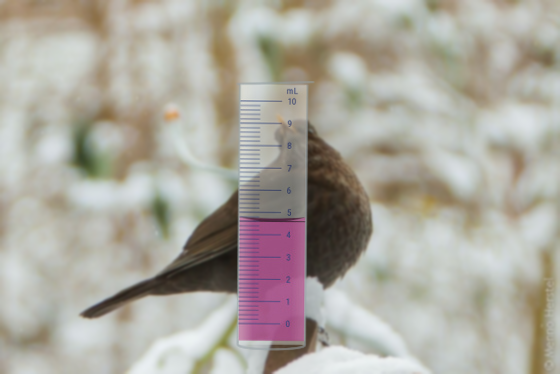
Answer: 4.6 mL
